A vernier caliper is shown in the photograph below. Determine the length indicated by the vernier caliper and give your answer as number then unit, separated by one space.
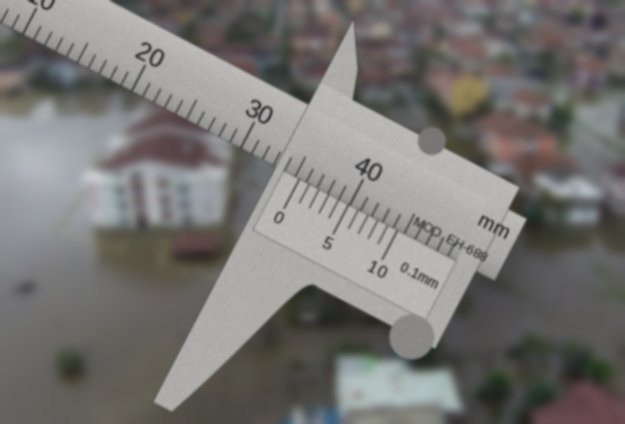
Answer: 35.4 mm
